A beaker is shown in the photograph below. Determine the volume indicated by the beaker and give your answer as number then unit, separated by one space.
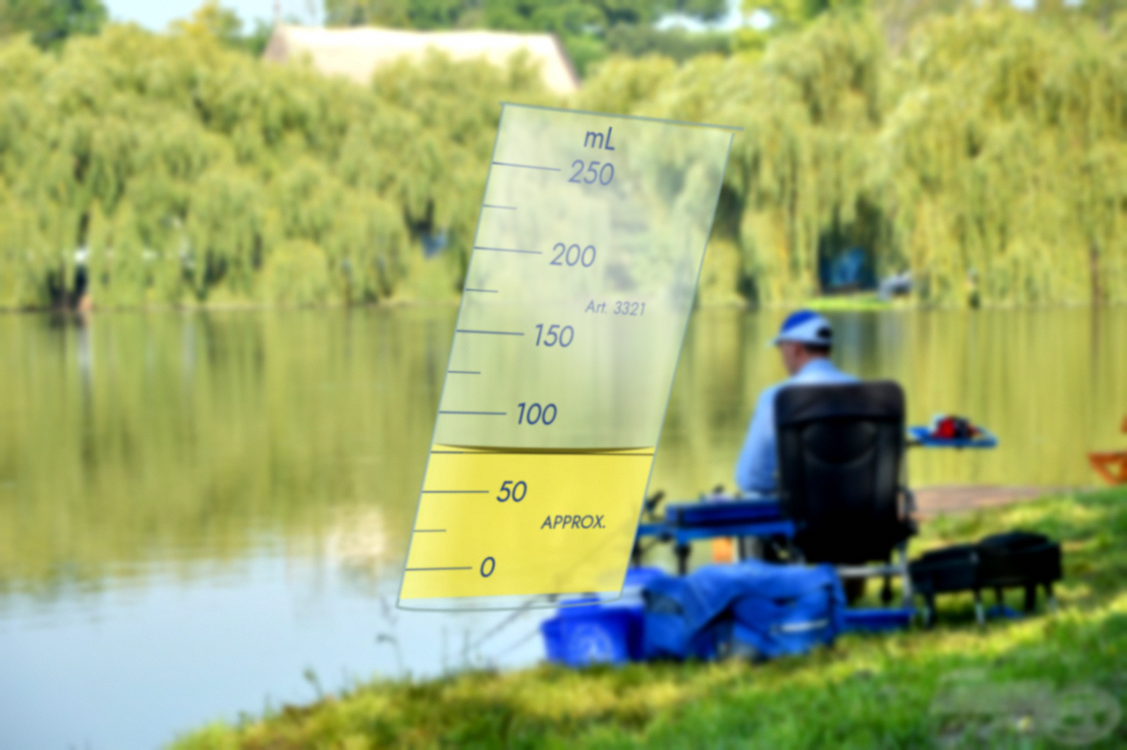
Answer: 75 mL
